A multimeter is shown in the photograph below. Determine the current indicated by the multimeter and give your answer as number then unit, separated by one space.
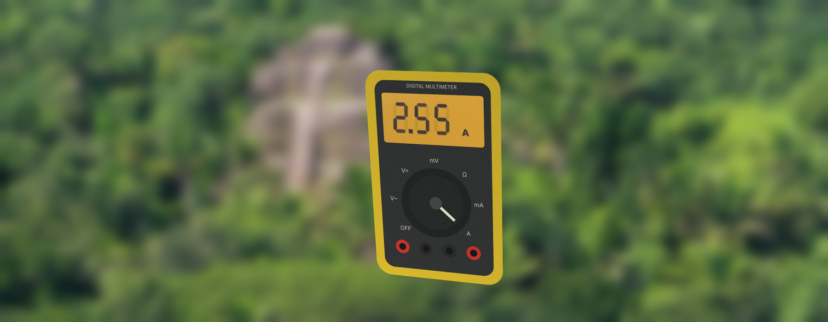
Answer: 2.55 A
